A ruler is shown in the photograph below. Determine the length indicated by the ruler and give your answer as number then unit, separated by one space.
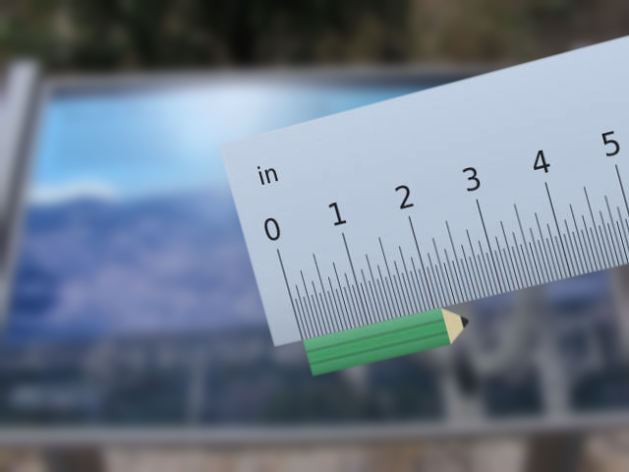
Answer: 2.4375 in
